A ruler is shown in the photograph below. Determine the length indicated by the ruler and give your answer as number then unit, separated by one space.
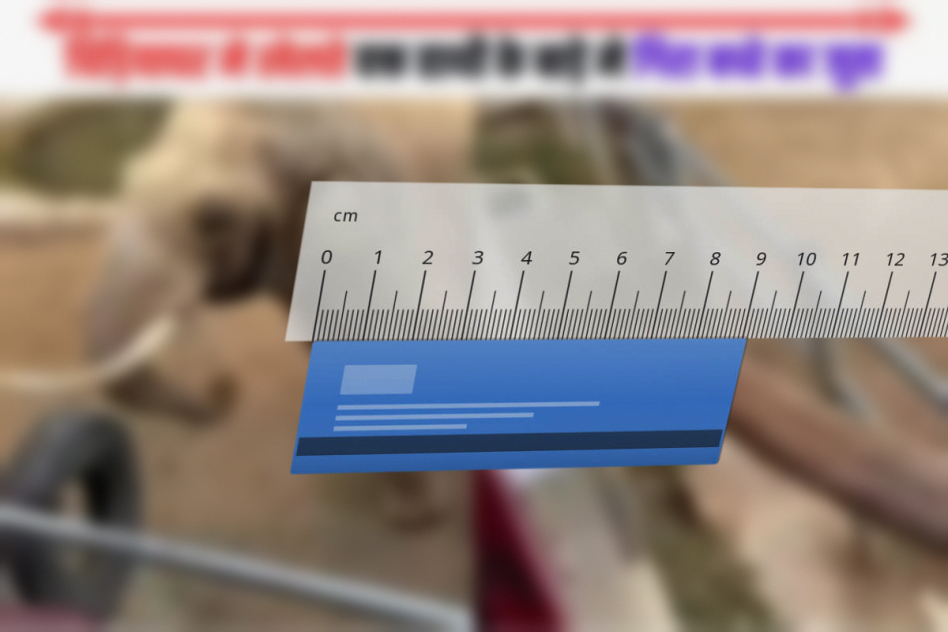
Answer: 9.1 cm
